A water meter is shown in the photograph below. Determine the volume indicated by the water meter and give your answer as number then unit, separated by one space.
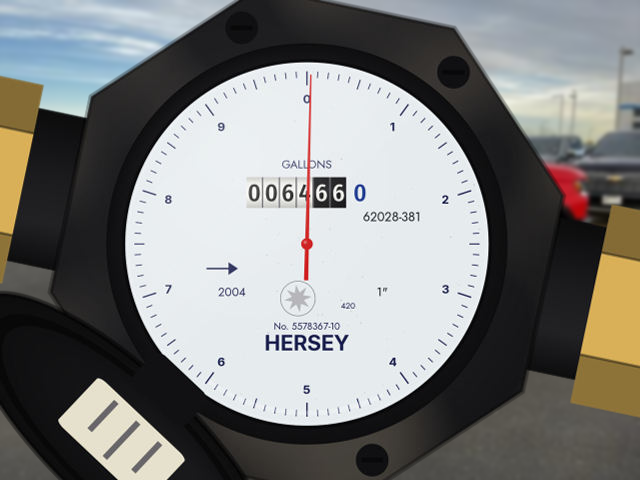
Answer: 64660.0 gal
